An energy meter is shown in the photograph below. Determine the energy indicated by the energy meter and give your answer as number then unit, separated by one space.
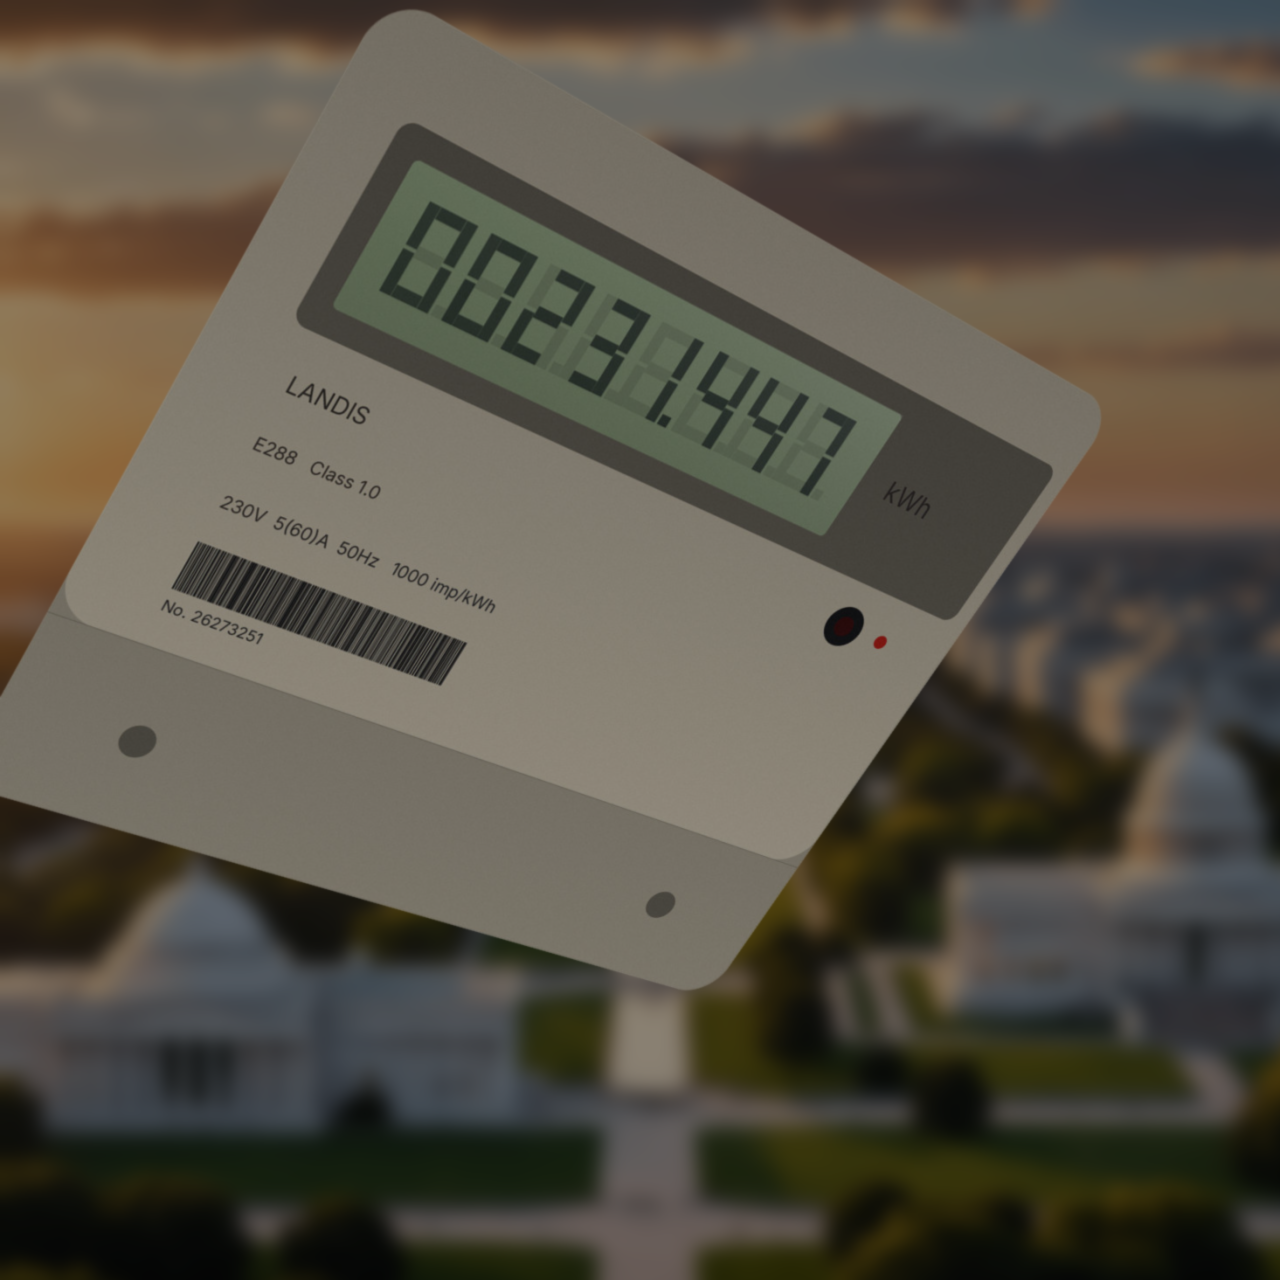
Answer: 231.447 kWh
